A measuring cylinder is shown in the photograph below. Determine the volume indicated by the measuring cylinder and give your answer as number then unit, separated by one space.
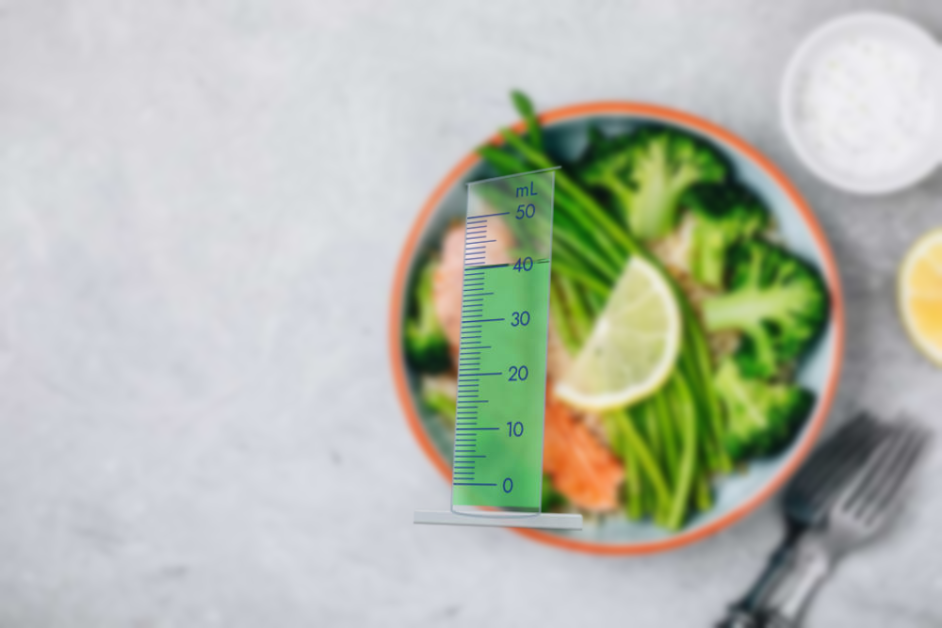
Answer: 40 mL
